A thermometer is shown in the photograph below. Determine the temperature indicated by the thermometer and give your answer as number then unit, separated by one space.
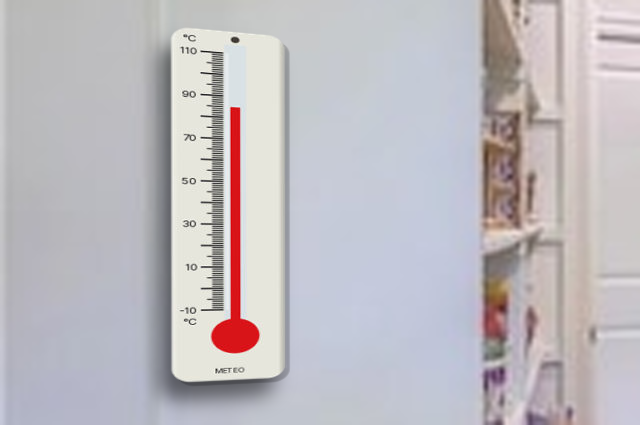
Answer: 85 °C
